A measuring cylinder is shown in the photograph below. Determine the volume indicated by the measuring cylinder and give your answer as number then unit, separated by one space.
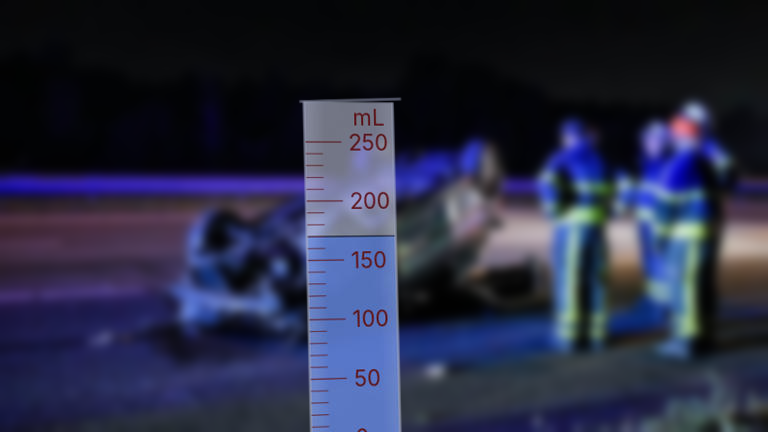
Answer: 170 mL
